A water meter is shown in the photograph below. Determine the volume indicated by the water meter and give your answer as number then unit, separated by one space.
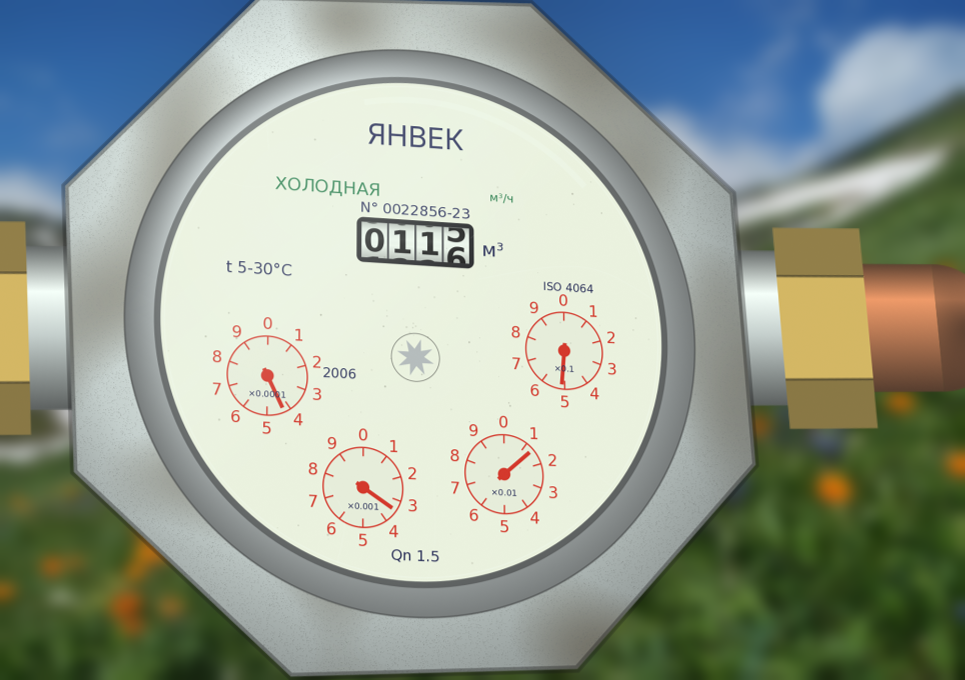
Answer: 115.5134 m³
